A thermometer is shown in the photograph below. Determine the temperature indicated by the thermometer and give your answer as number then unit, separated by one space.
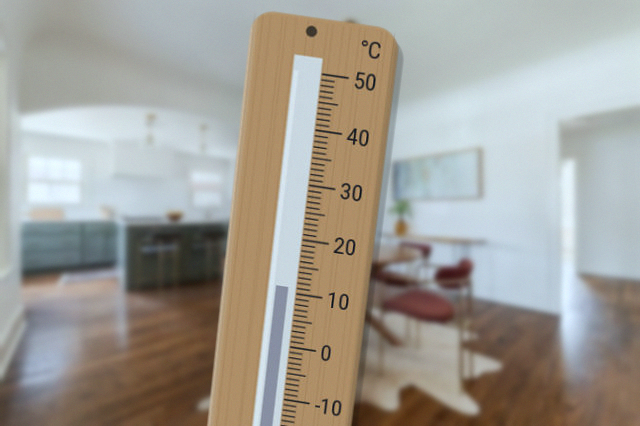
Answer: 11 °C
